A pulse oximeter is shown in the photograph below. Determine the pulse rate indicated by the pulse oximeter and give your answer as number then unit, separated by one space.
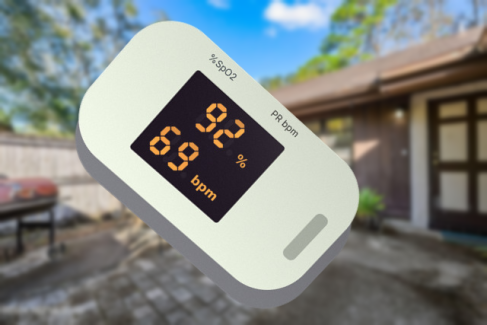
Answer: 69 bpm
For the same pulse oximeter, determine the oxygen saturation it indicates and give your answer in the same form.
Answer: 92 %
